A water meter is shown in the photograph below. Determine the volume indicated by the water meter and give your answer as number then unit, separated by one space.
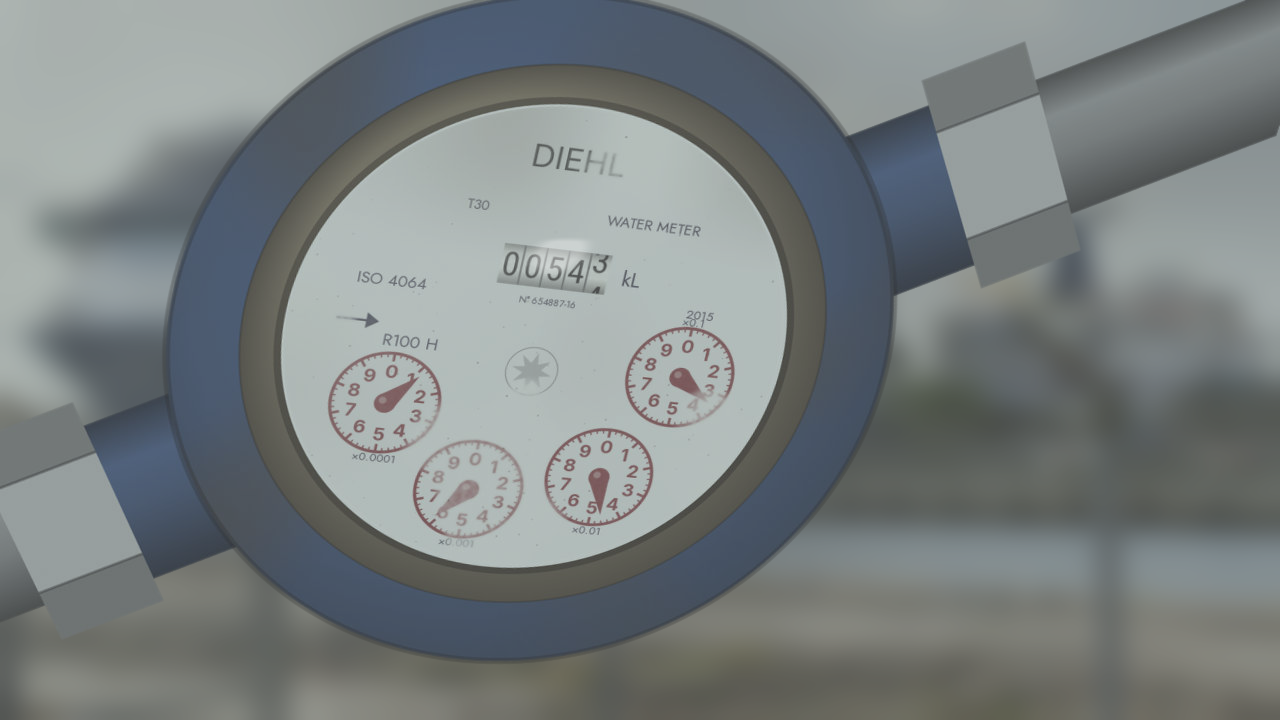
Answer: 543.3461 kL
